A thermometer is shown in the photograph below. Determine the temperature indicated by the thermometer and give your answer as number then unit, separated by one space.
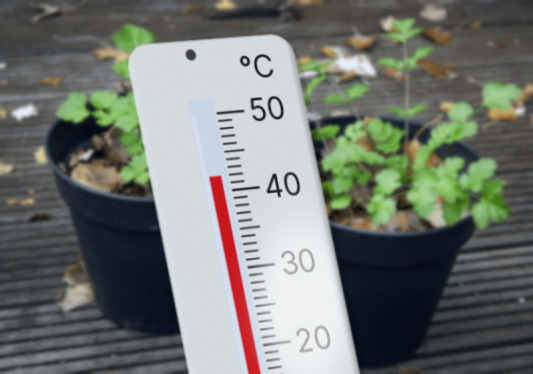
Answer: 42 °C
